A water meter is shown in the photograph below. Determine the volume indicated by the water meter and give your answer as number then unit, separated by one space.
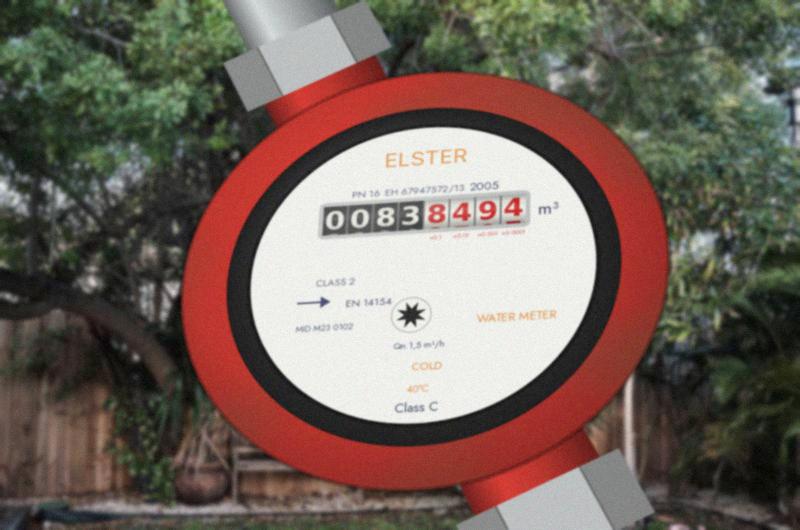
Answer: 83.8494 m³
